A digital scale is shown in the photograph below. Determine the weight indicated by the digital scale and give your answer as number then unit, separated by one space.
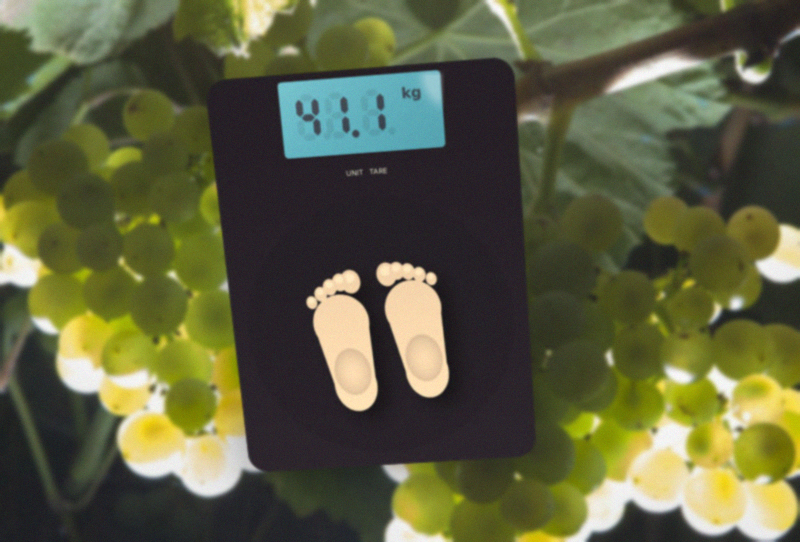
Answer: 41.1 kg
